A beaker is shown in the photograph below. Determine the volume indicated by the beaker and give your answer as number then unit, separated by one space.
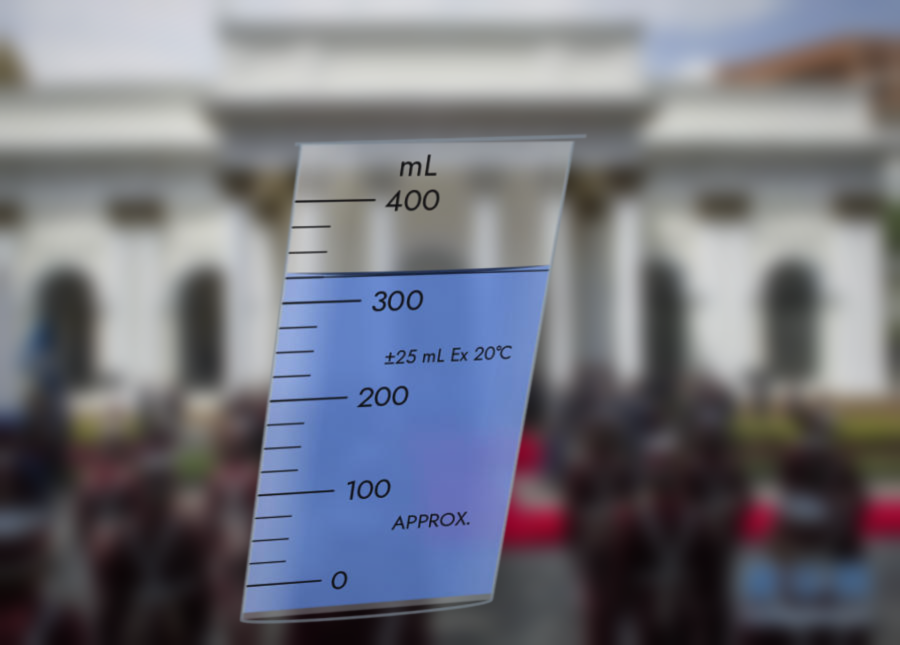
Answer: 325 mL
